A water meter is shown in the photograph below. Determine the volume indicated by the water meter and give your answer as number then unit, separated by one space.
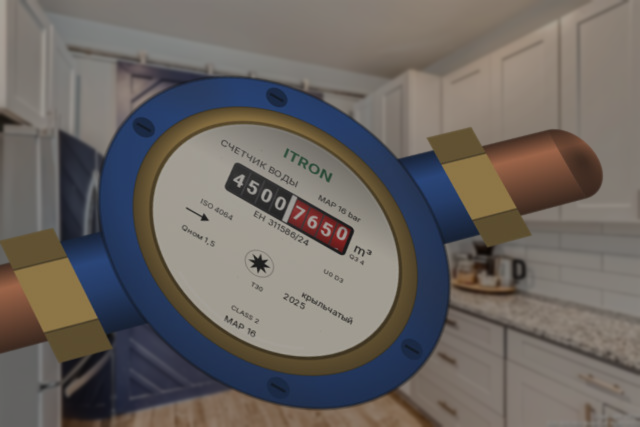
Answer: 4500.7650 m³
